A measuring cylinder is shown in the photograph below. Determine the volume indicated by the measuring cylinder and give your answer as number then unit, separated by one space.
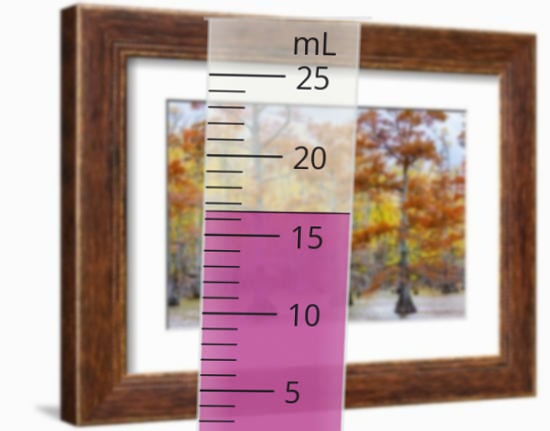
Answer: 16.5 mL
